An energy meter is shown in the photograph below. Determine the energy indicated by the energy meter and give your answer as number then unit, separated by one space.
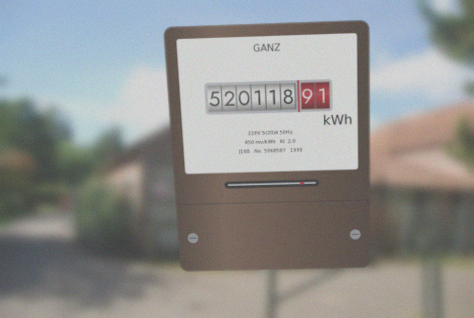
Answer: 520118.91 kWh
